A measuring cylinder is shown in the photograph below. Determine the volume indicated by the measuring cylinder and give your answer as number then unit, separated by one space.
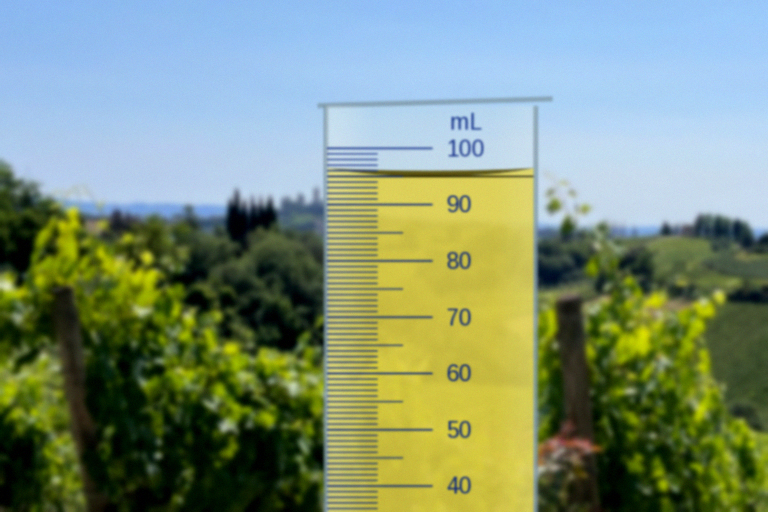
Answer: 95 mL
